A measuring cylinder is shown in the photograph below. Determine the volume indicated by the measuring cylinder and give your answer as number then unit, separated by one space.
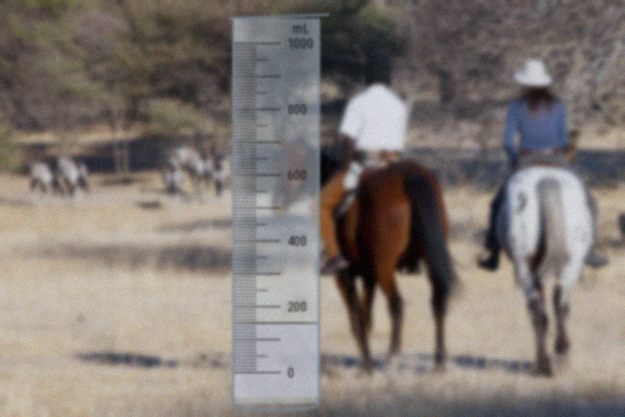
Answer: 150 mL
